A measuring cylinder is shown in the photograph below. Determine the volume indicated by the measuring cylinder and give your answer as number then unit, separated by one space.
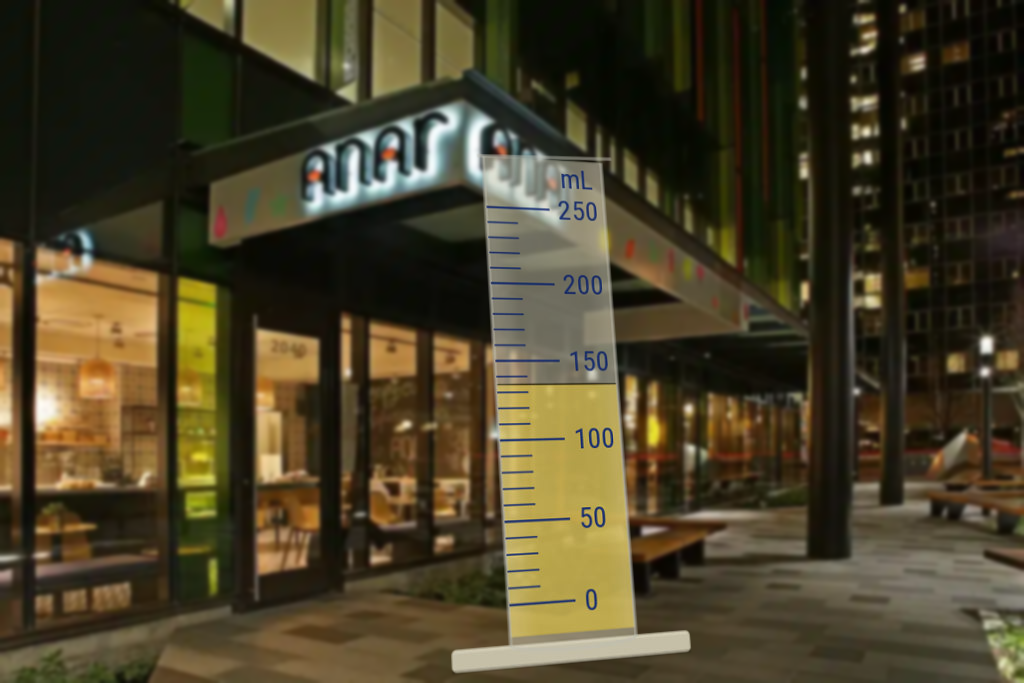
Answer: 135 mL
